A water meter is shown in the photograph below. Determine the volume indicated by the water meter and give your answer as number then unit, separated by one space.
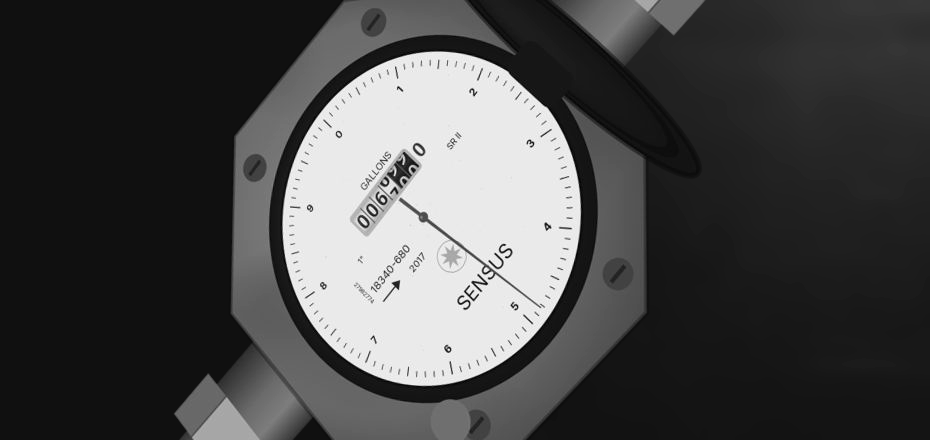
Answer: 66994.8 gal
